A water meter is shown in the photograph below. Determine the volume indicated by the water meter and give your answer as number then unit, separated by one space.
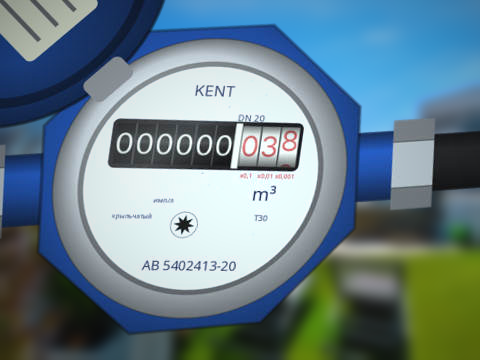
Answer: 0.038 m³
